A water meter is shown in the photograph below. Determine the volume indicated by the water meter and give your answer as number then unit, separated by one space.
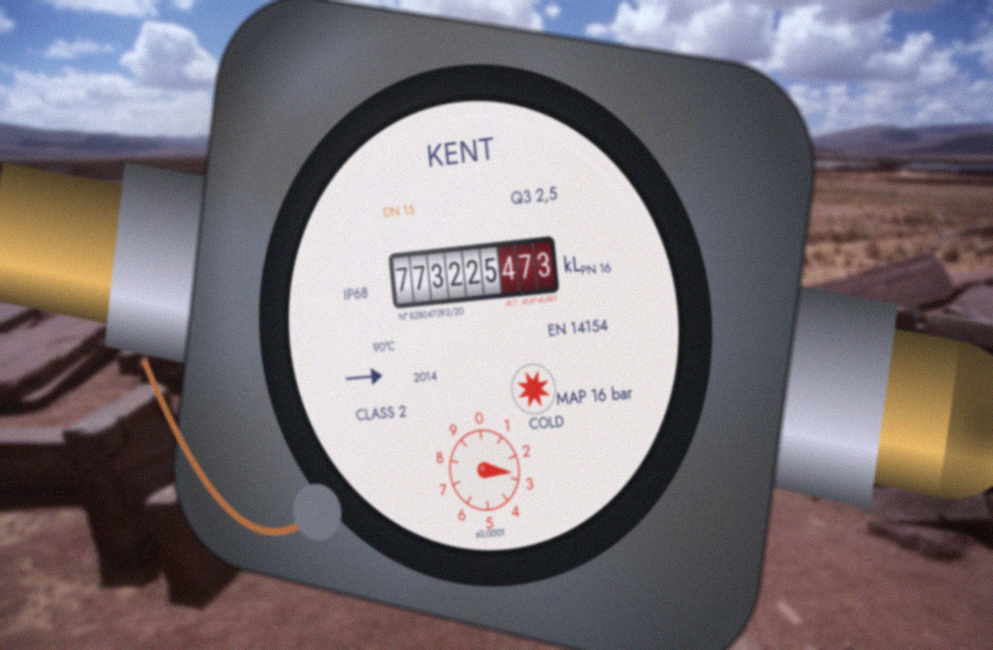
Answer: 773225.4732 kL
